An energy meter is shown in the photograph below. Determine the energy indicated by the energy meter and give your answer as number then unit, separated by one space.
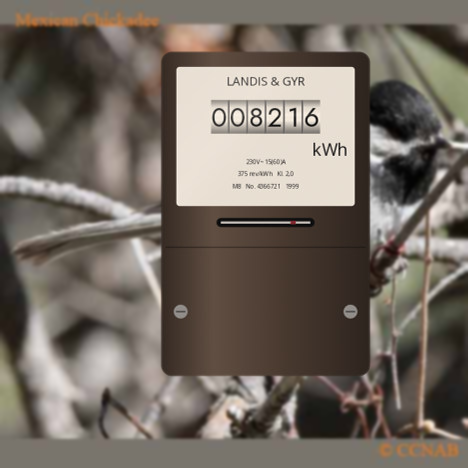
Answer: 8216 kWh
